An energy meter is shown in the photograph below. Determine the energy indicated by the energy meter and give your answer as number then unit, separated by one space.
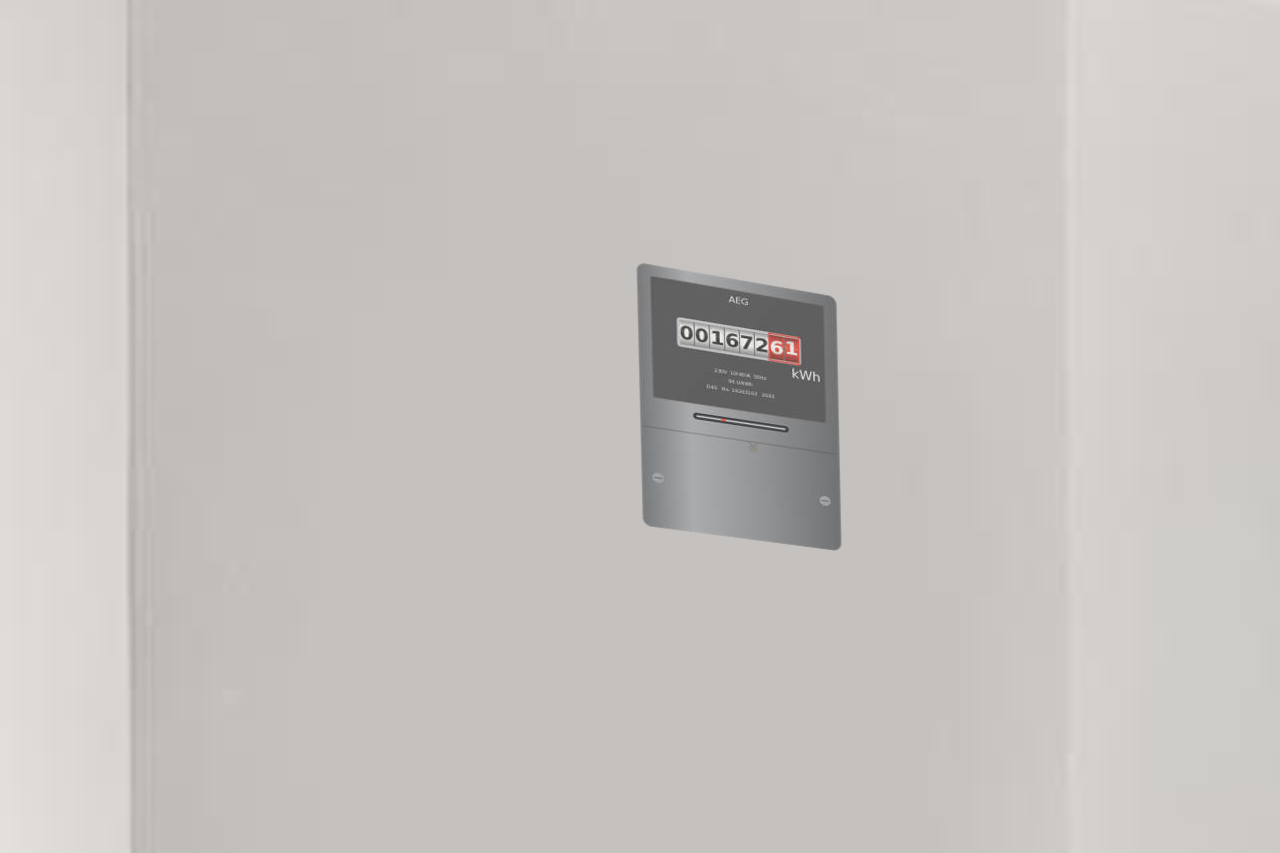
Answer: 1672.61 kWh
